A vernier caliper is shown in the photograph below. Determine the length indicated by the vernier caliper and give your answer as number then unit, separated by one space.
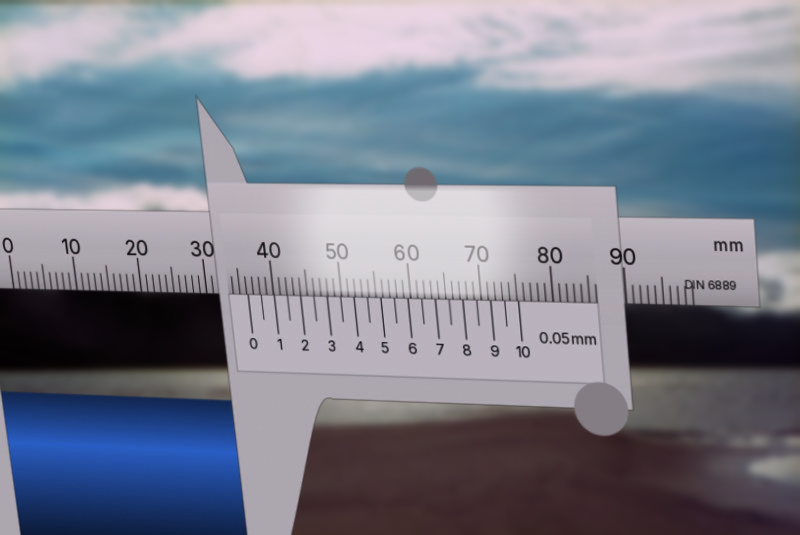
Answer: 36.2 mm
